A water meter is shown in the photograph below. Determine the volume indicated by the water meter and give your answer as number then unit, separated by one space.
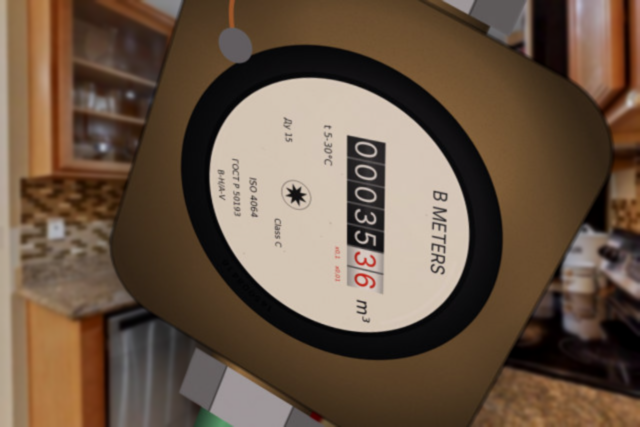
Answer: 35.36 m³
